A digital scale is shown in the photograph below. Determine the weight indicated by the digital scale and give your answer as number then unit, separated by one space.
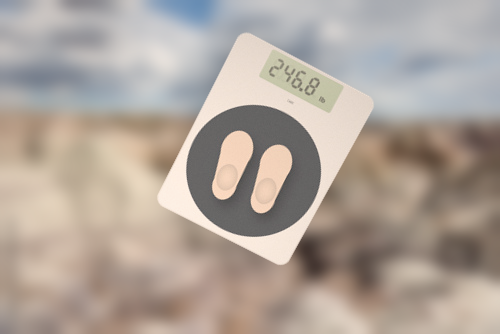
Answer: 246.8 lb
